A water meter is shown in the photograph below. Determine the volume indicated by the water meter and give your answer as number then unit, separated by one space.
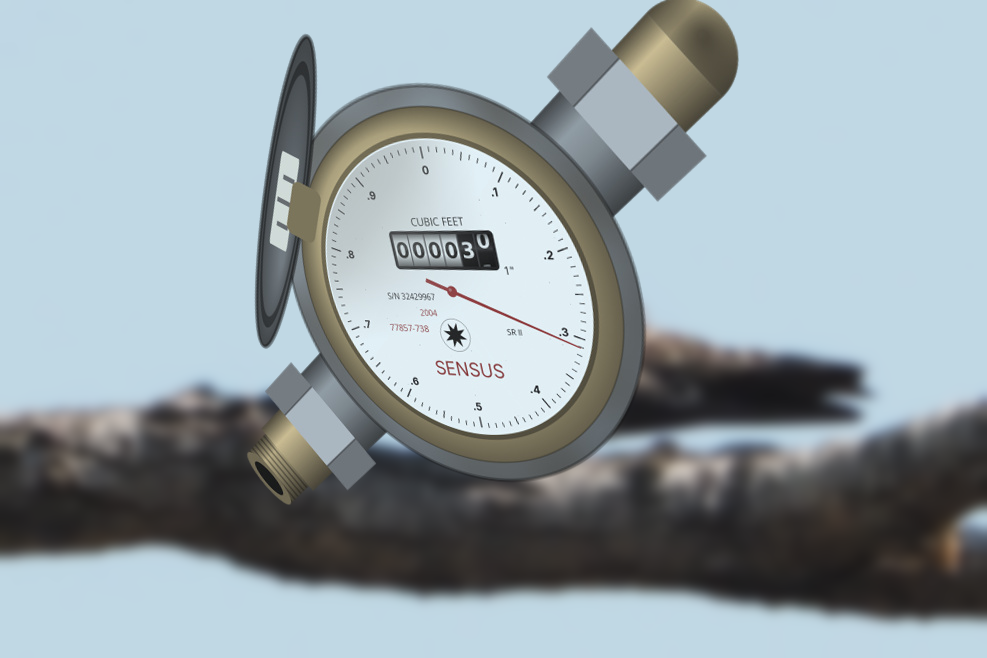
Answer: 30.31 ft³
